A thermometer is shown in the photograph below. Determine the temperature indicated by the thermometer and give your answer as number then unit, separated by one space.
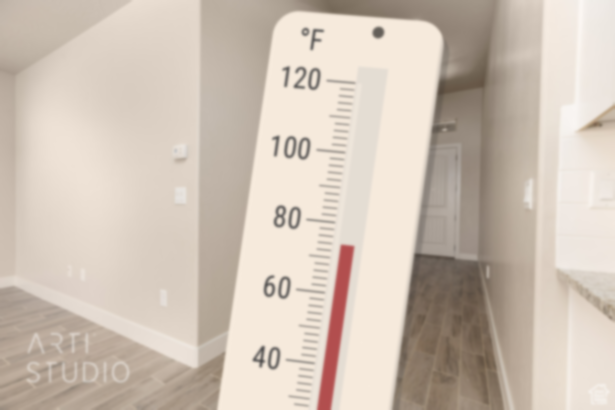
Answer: 74 °F
